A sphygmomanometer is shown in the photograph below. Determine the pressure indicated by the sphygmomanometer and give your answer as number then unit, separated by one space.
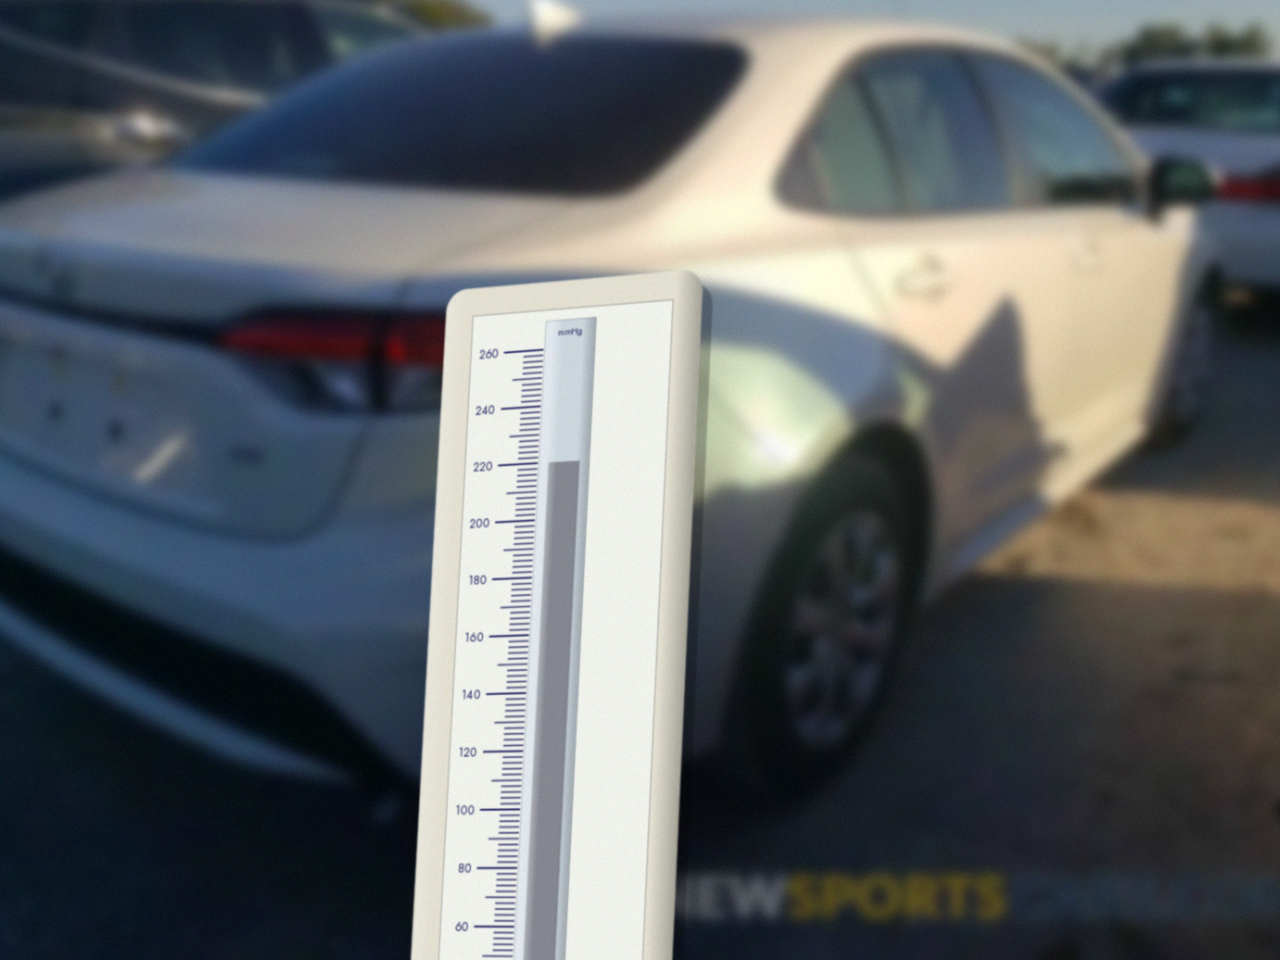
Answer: 220 mmHg
